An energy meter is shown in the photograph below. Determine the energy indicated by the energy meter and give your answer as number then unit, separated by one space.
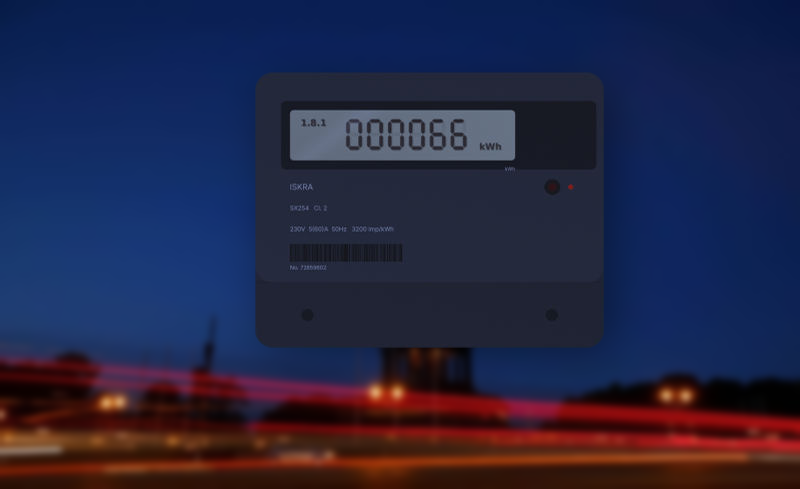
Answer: 66 kWh
